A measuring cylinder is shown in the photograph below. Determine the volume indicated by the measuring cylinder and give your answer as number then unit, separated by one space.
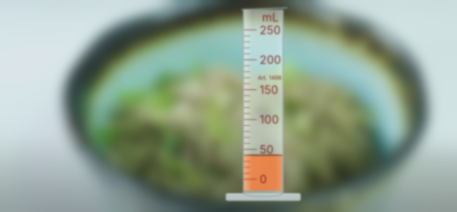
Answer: 40 mL
